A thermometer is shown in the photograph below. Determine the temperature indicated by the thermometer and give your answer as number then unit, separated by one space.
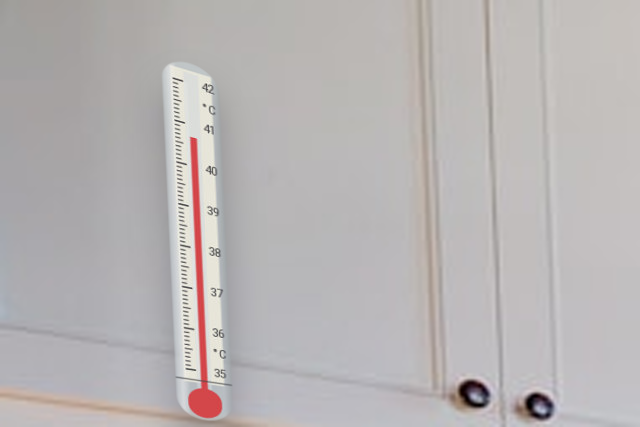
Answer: 40.7 °C
